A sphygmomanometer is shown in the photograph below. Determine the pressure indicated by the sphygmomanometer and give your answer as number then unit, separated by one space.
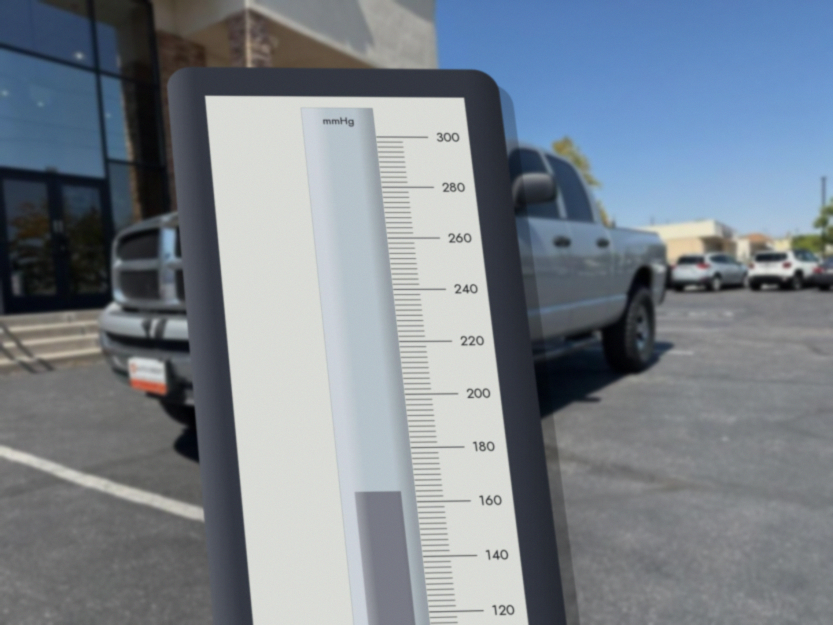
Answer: 164 mmHg
